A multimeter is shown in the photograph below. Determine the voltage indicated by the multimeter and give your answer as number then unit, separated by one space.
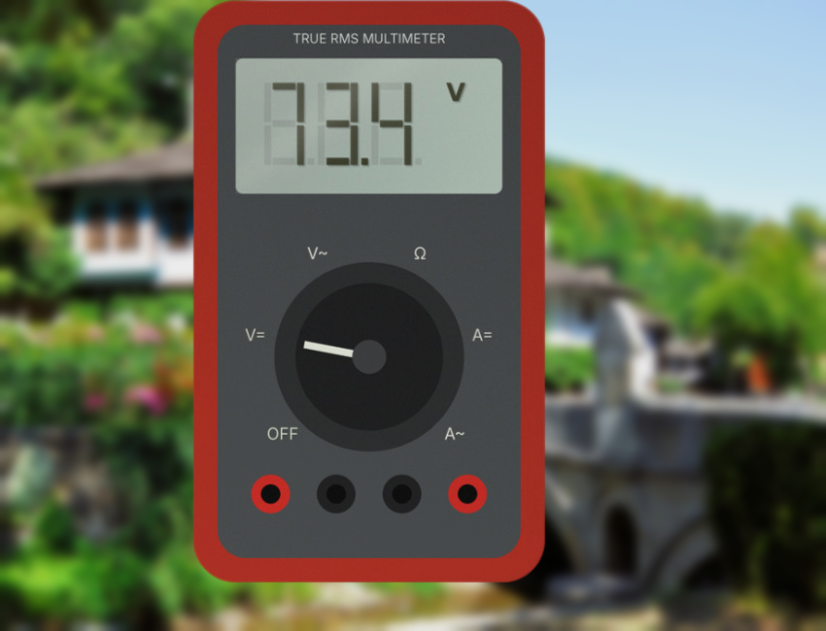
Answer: 73.4 V
